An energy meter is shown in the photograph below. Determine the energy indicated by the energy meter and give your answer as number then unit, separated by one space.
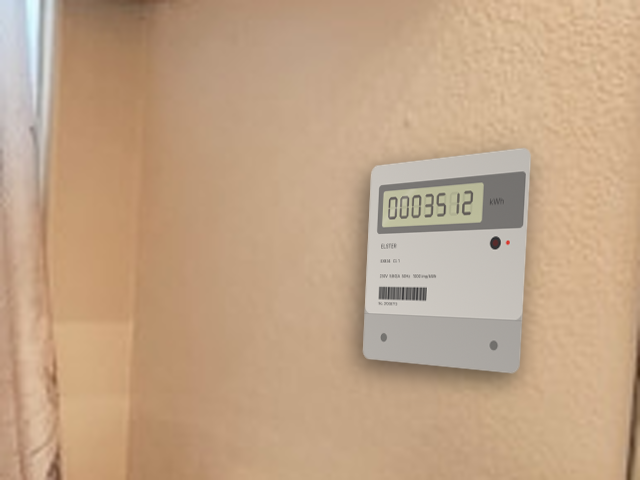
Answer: 3512 kWh
